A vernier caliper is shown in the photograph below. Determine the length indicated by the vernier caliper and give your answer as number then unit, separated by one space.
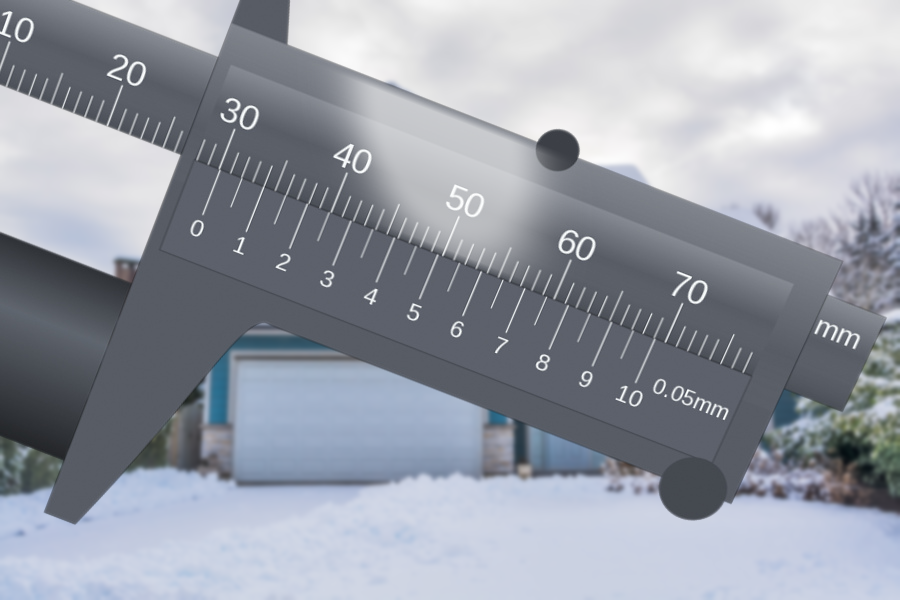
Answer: 30.1 mm
